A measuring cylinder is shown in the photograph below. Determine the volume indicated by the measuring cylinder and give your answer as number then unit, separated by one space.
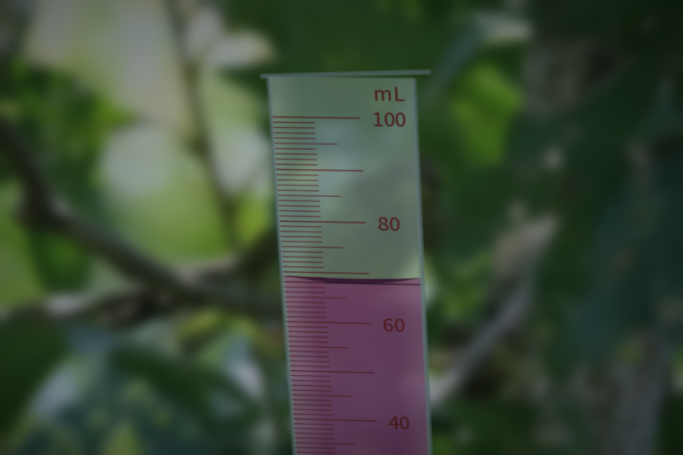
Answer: 68 mL
